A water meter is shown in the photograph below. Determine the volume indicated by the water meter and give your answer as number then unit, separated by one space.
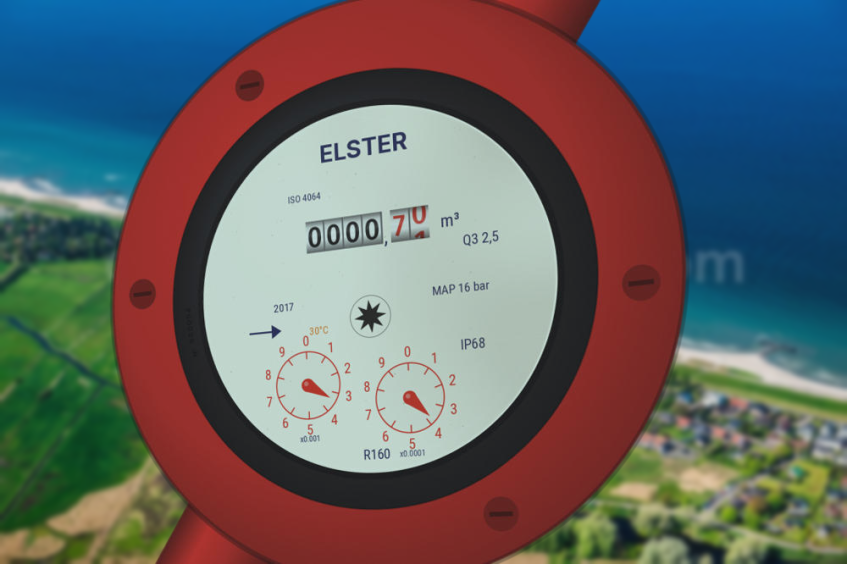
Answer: 0.7033 m³
